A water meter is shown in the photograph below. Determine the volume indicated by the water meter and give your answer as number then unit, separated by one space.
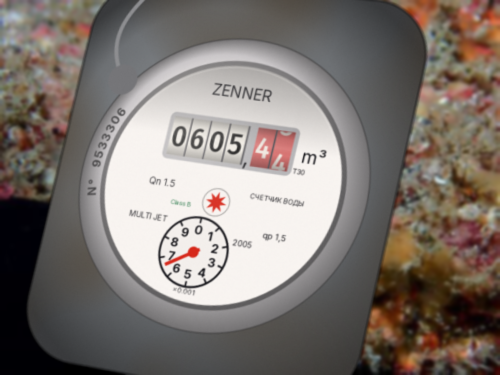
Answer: 605.436 m³
